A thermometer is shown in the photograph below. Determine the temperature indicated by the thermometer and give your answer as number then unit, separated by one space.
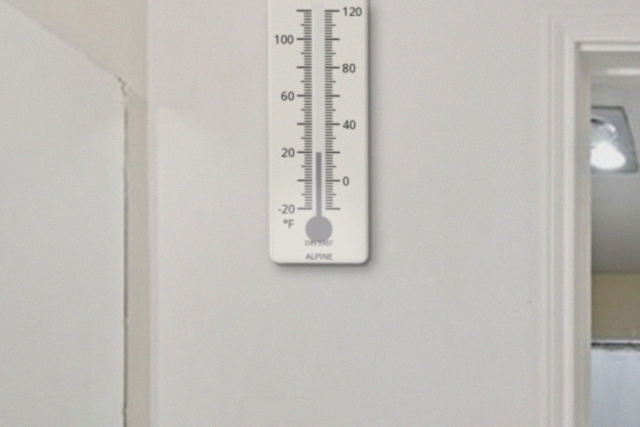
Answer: 20 °F
